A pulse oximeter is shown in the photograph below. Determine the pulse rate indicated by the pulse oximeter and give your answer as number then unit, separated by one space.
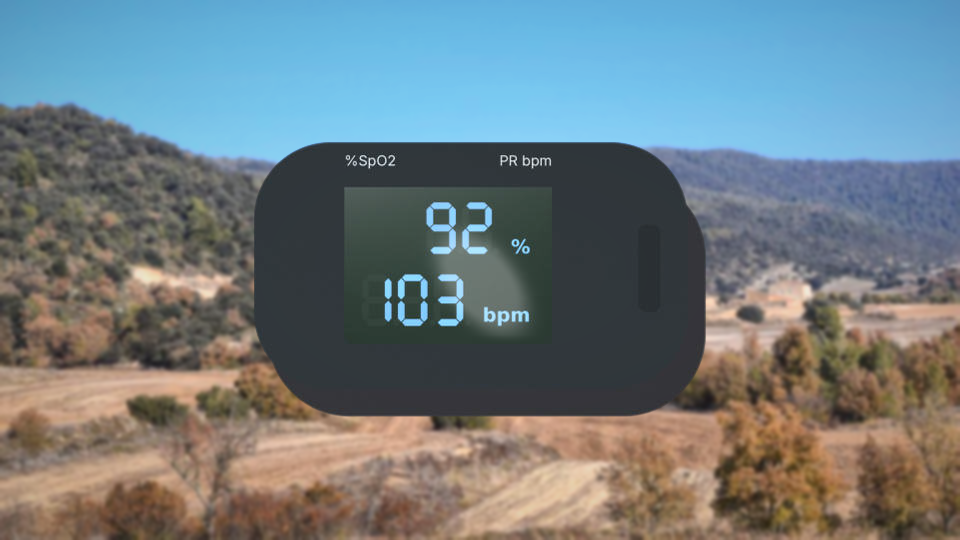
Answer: 103 bpm
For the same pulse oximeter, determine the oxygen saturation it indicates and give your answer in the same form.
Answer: 92 %
